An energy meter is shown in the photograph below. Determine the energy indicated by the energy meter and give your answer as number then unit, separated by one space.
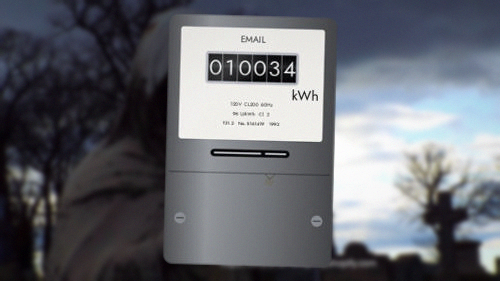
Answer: 10034 kWh
